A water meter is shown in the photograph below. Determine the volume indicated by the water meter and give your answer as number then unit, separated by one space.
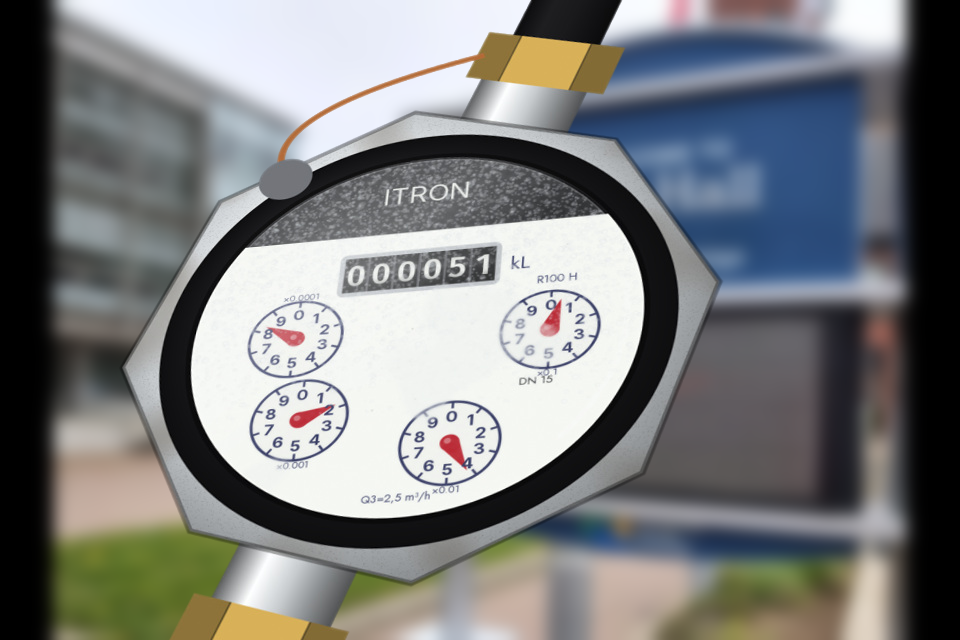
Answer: 51.0418 kL
